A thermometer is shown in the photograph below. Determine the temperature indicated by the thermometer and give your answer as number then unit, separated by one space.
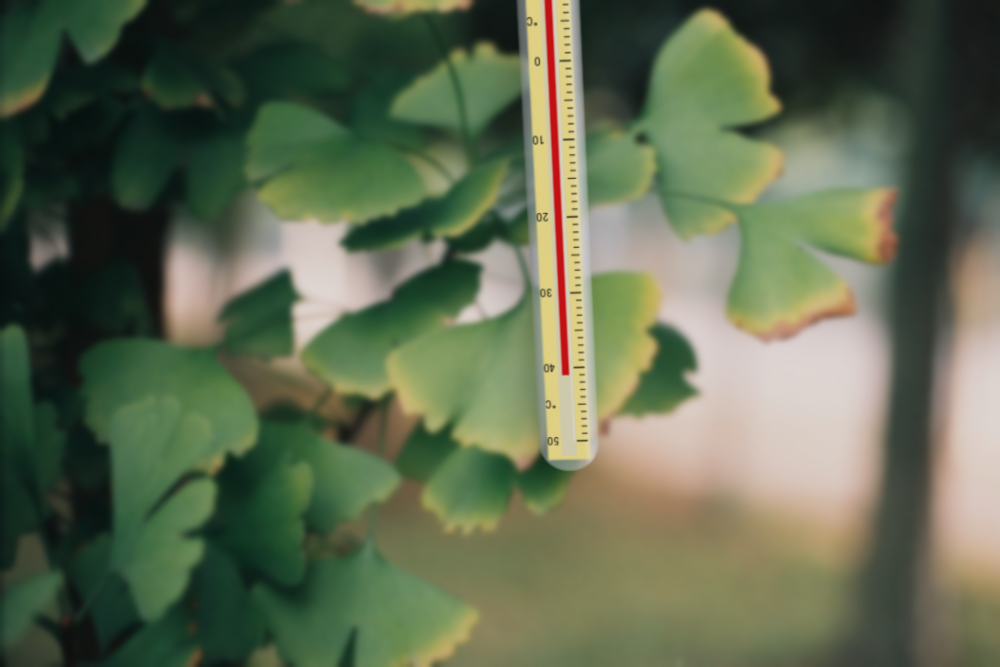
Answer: 41 °C
